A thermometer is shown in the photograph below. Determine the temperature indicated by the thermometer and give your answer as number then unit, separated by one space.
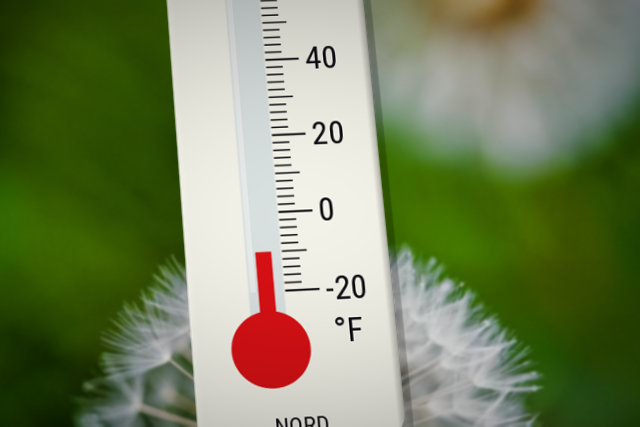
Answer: -10 °F
